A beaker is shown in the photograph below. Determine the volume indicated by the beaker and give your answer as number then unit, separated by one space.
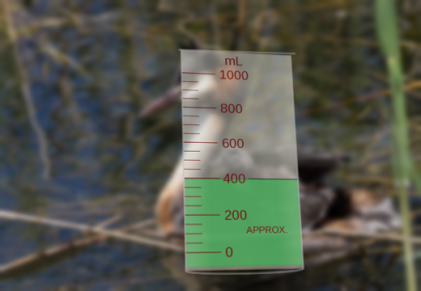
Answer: 400 mL
